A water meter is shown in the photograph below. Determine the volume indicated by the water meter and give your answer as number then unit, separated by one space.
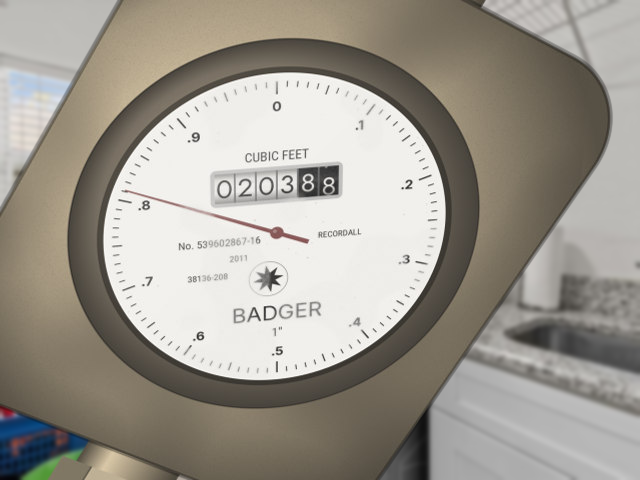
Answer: 20387.81 ft³
